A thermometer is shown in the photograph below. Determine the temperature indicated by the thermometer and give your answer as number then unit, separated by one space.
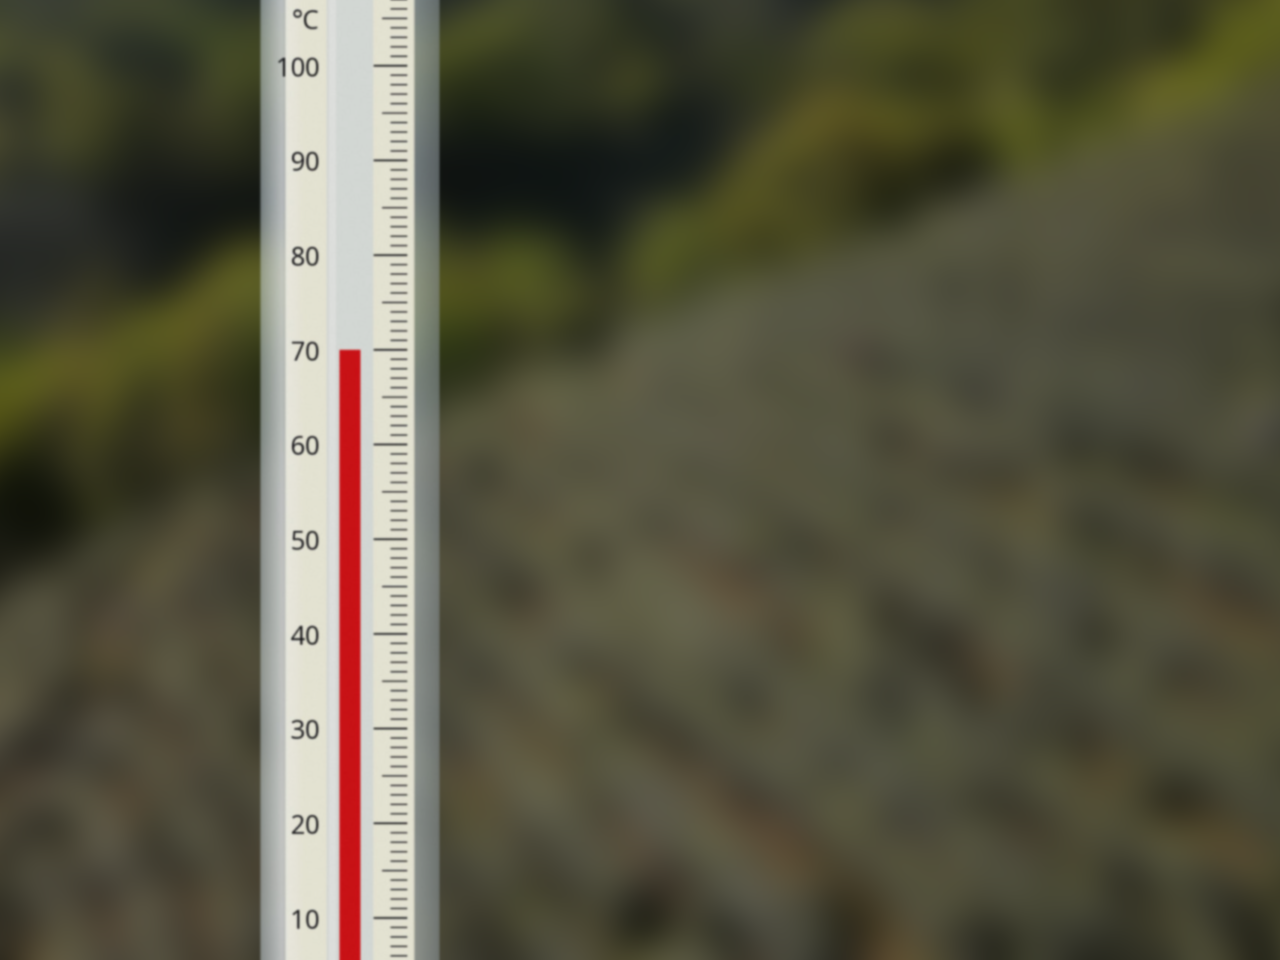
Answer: 70 °C
